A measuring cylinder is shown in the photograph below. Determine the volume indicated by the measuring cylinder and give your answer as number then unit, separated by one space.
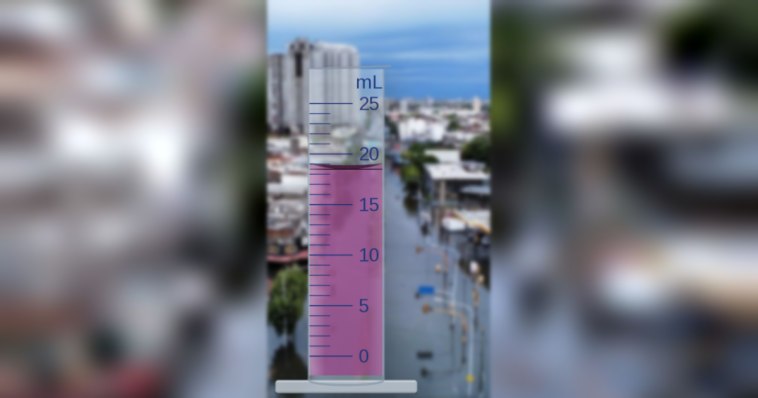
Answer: 18.5 mL
